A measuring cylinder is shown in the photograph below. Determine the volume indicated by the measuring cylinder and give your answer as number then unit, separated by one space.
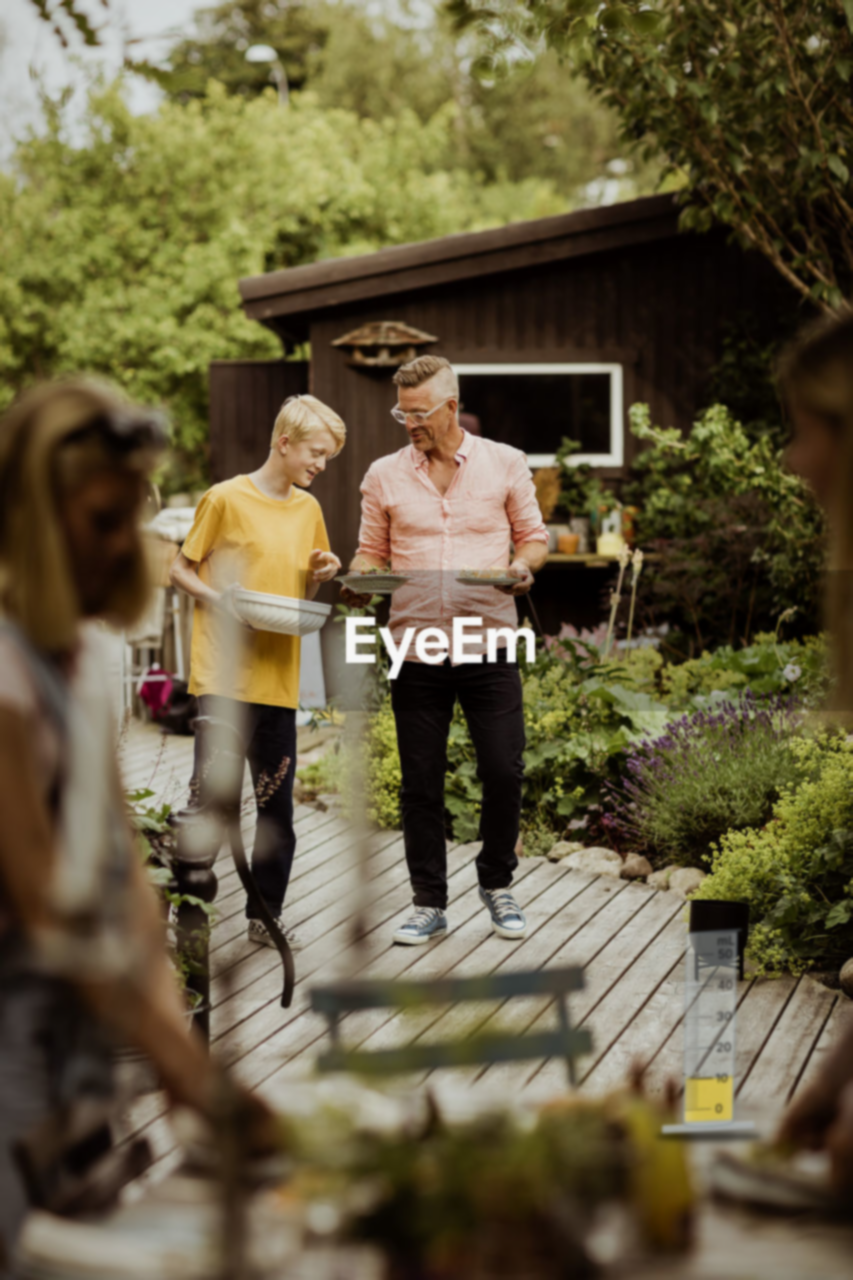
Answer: 10 mL
